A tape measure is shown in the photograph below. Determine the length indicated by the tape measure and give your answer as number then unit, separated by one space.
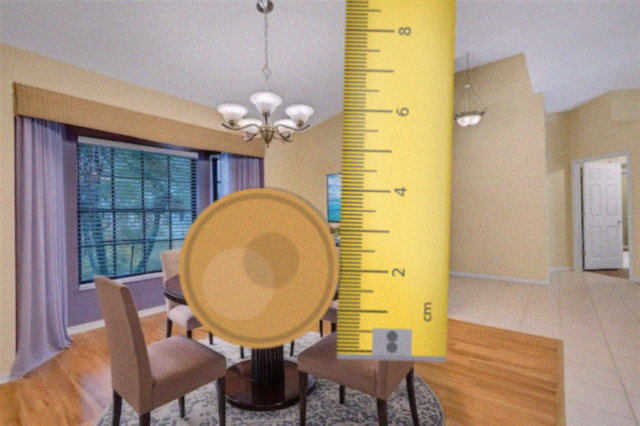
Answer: 4 cm
